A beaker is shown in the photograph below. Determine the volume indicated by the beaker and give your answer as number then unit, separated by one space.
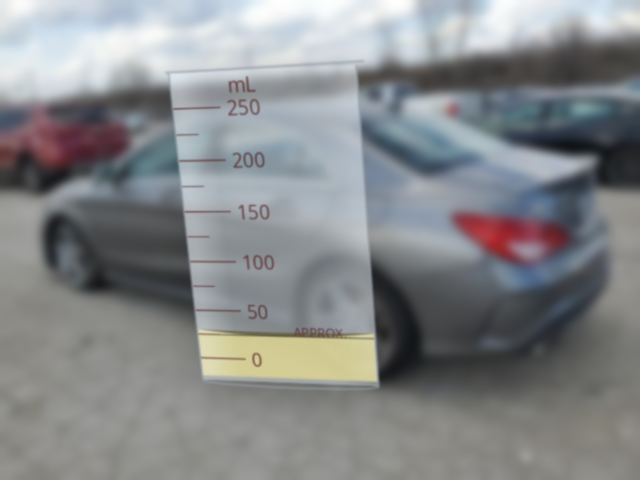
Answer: 25 mL
